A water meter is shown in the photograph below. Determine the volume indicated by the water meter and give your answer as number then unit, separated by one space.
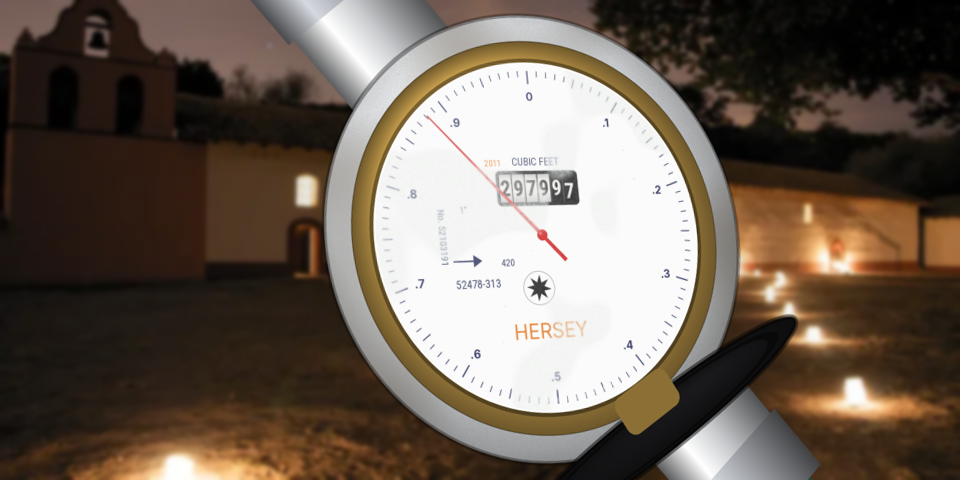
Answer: 297996.88 ft³
